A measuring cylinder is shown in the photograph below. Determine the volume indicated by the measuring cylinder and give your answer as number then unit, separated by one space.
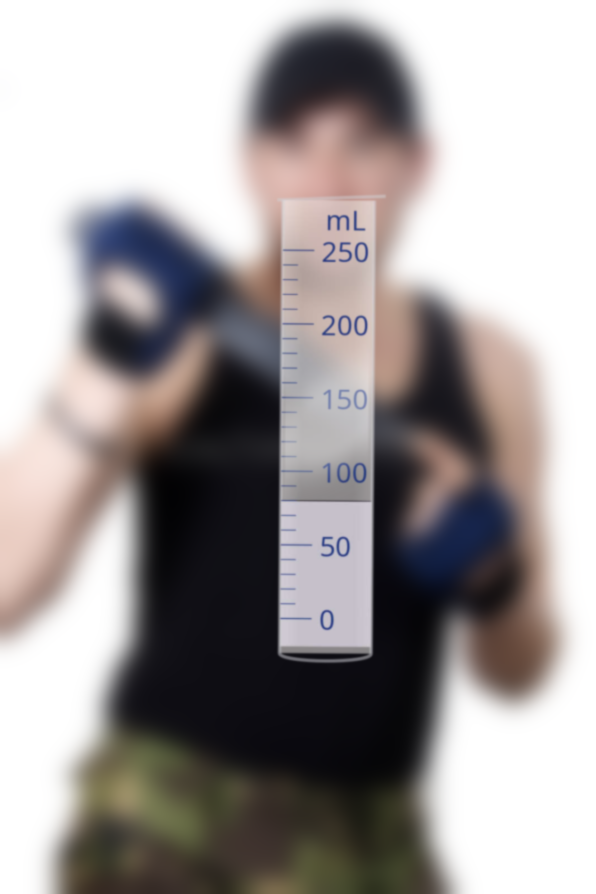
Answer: 80 mL
